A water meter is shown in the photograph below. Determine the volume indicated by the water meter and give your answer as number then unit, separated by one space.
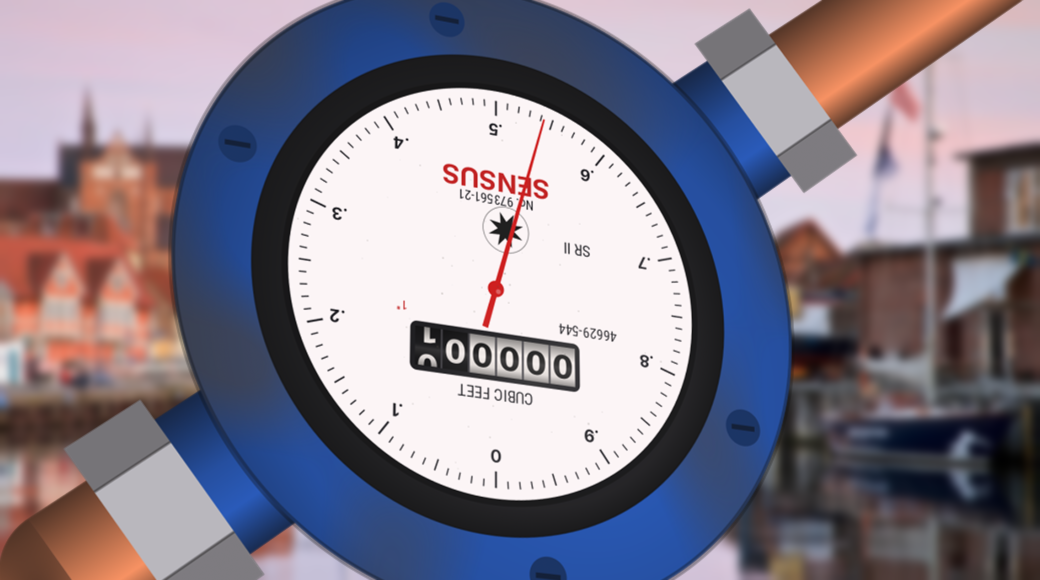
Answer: 0.54 ft³
